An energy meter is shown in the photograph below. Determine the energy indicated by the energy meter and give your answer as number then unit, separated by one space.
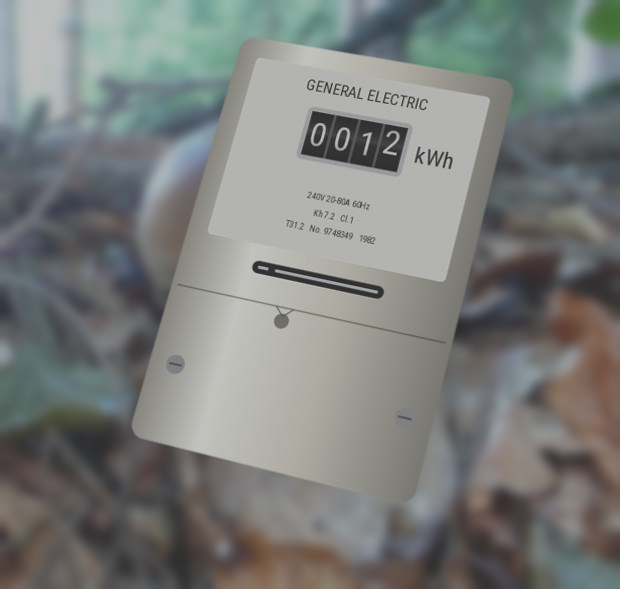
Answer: 12 kWh
